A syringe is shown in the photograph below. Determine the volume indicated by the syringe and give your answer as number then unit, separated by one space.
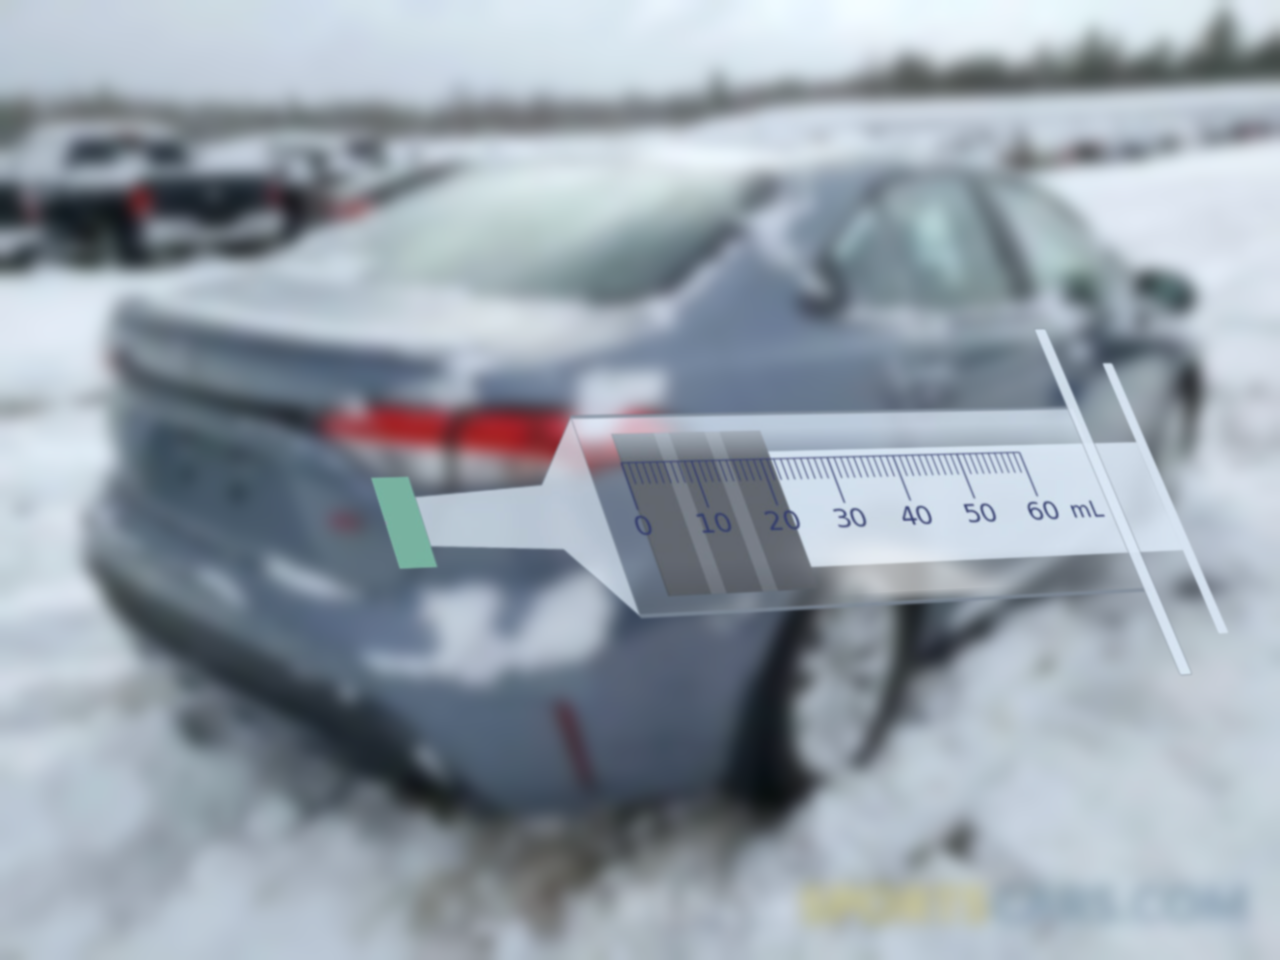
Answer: 0 mL
